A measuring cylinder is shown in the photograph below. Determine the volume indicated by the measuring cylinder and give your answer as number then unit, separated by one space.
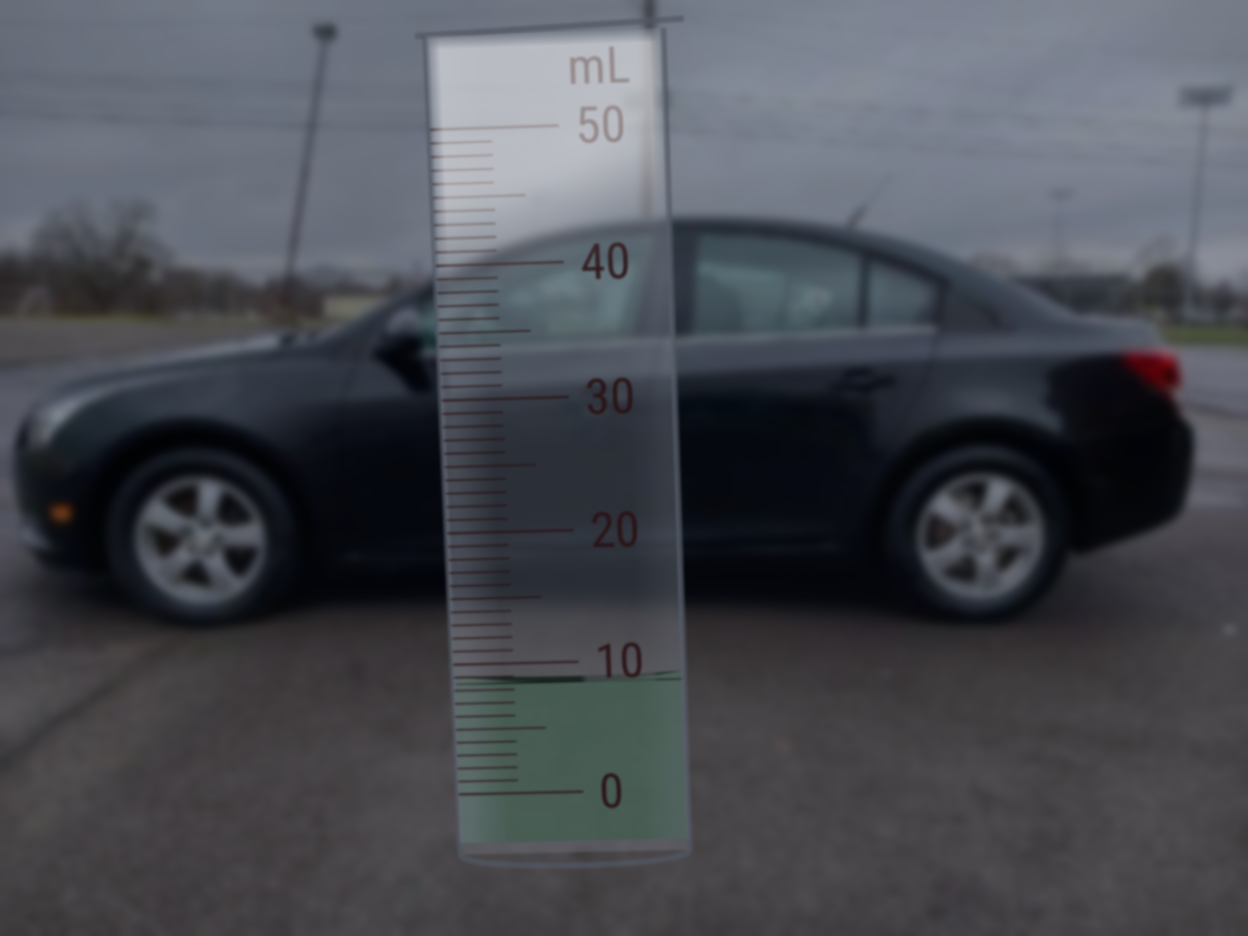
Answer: 8.5 mL
